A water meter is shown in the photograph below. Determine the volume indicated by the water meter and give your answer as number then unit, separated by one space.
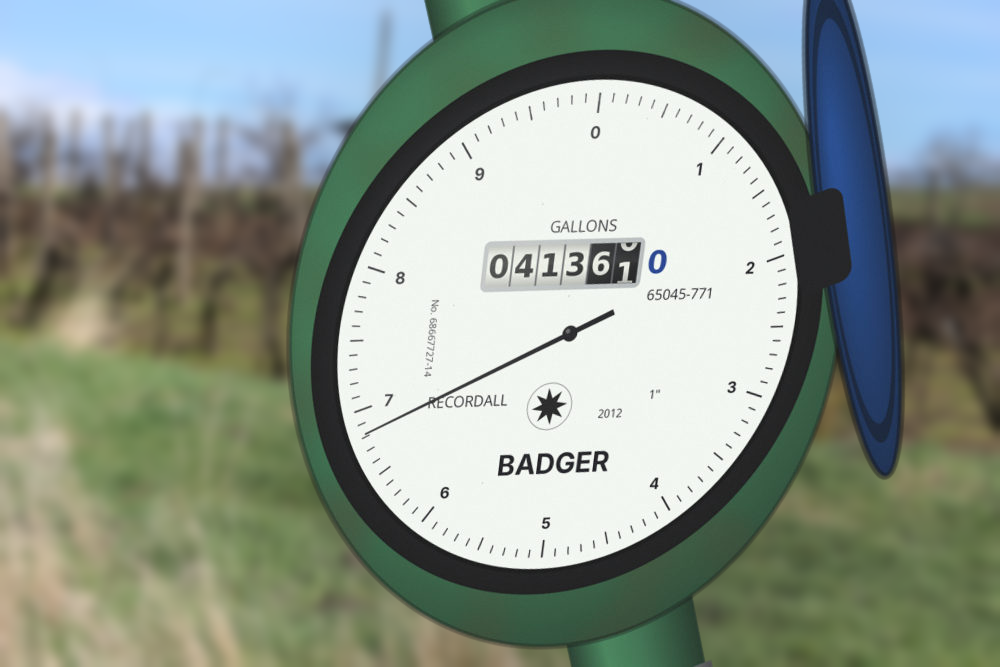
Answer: 413606.8 gal
